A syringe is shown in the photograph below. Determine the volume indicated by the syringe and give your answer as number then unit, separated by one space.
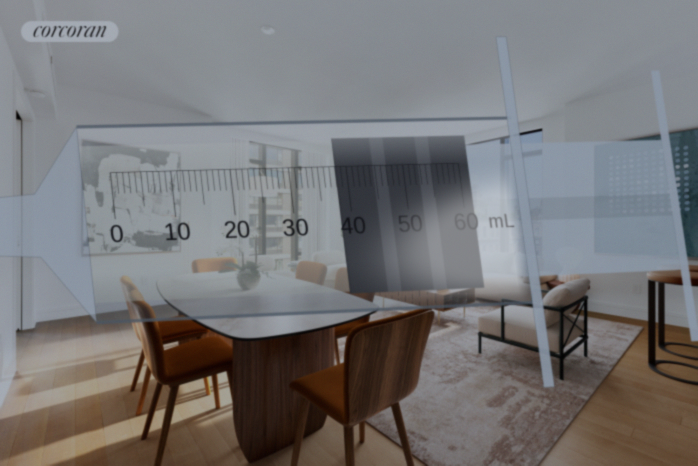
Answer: 38 mL
